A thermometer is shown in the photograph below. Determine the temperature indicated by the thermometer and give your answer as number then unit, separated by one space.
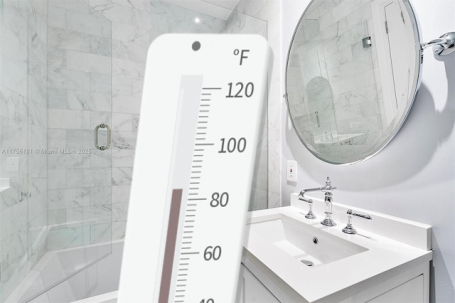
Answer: 84 °F
